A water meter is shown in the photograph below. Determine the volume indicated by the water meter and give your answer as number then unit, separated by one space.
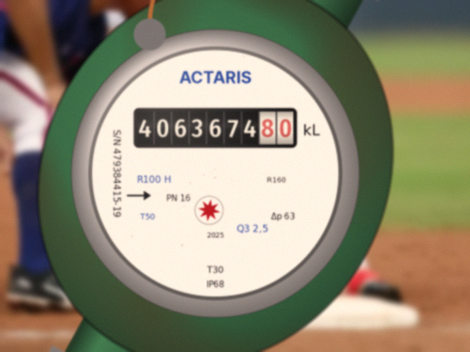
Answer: 4063674.80 kL
